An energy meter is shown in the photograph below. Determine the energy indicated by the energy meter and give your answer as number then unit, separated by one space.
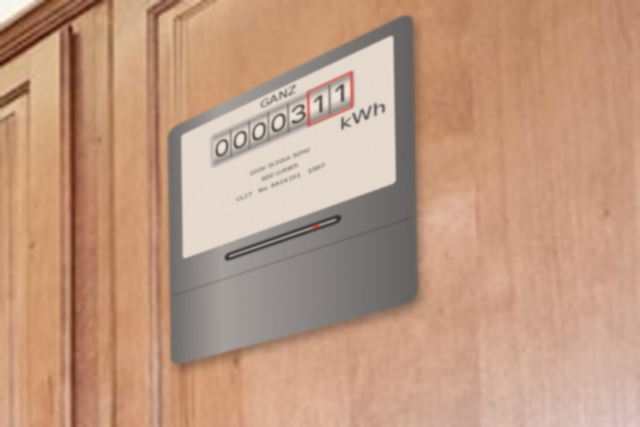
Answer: 3.11 kWh
